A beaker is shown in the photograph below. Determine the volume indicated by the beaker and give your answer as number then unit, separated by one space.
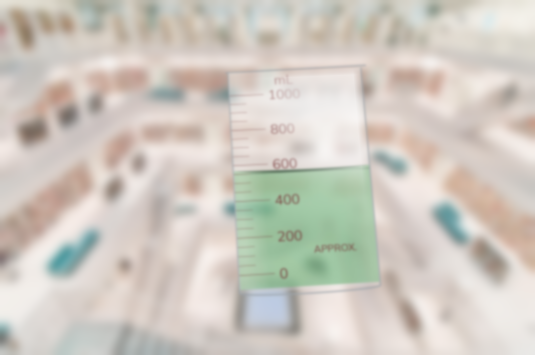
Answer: 550 mL
